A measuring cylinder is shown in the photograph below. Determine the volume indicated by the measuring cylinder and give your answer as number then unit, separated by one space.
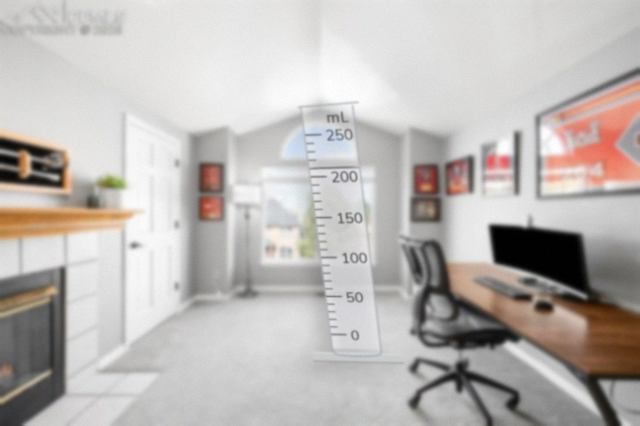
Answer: 210 mL
